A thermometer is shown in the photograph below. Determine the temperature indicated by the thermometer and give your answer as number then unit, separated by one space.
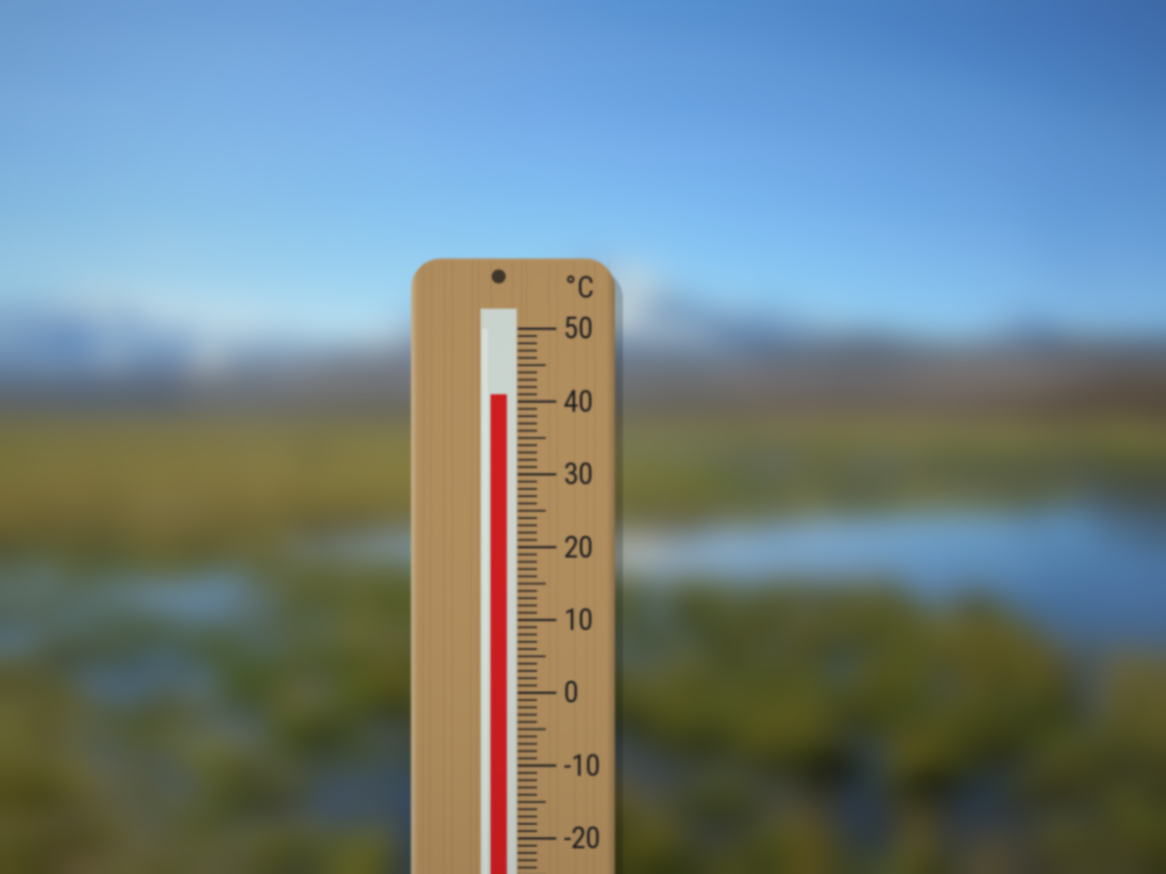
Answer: 41 °C
